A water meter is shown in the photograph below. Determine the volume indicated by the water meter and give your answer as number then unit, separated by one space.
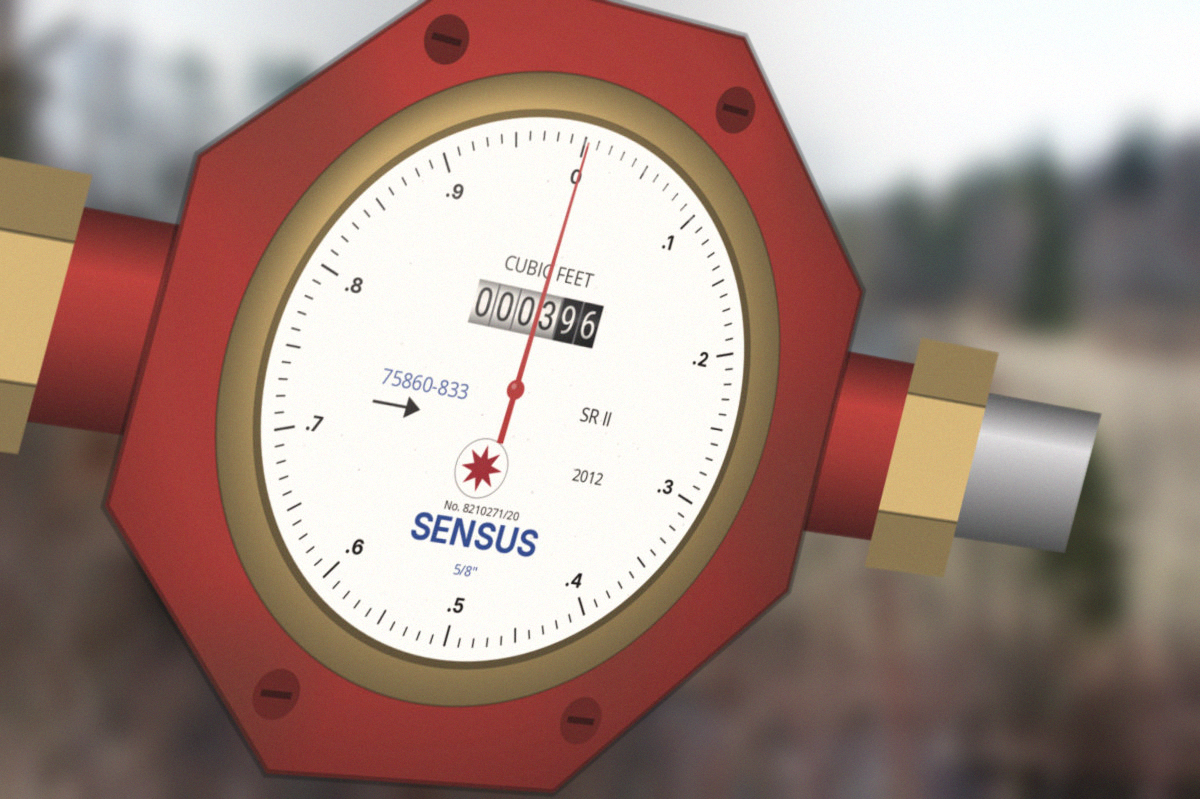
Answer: 396.00 ft³
